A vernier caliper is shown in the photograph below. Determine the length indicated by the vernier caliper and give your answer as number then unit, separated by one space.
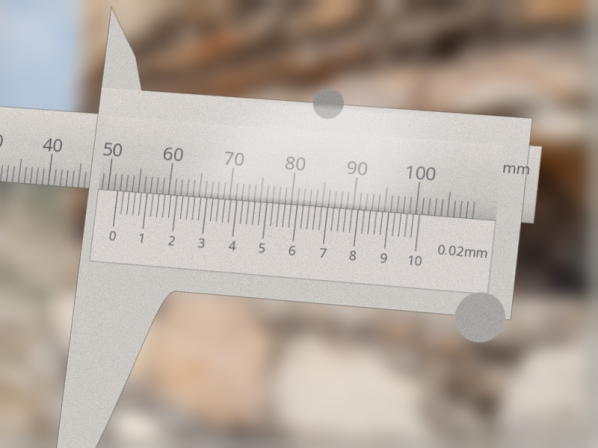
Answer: 51.6 mm
